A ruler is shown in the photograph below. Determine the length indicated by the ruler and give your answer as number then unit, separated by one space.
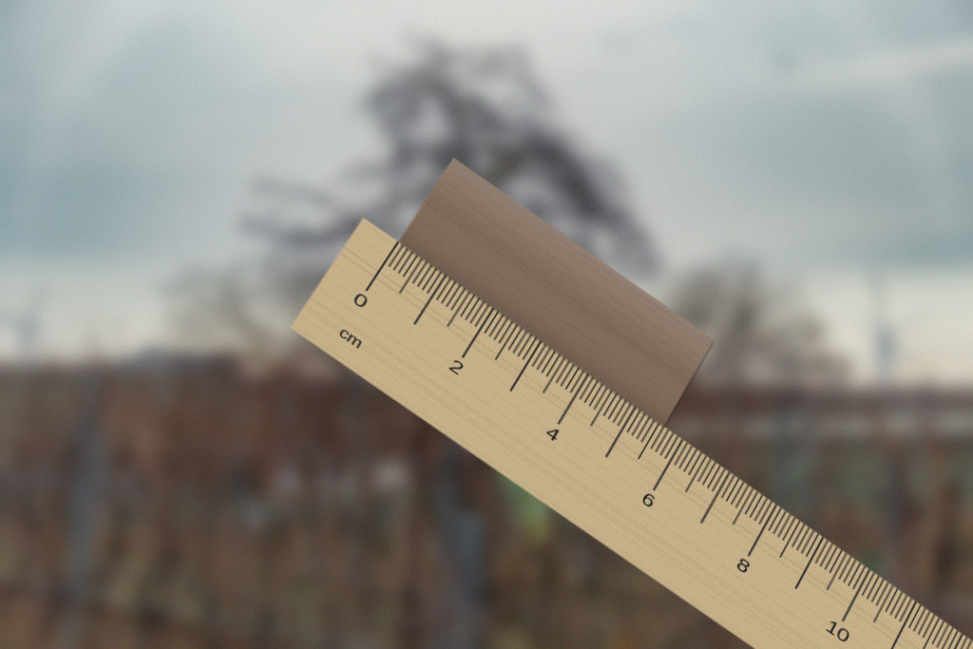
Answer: 5.6 cm
